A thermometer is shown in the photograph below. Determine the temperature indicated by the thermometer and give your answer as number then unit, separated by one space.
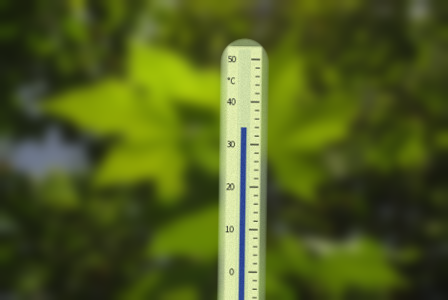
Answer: 34 °C
